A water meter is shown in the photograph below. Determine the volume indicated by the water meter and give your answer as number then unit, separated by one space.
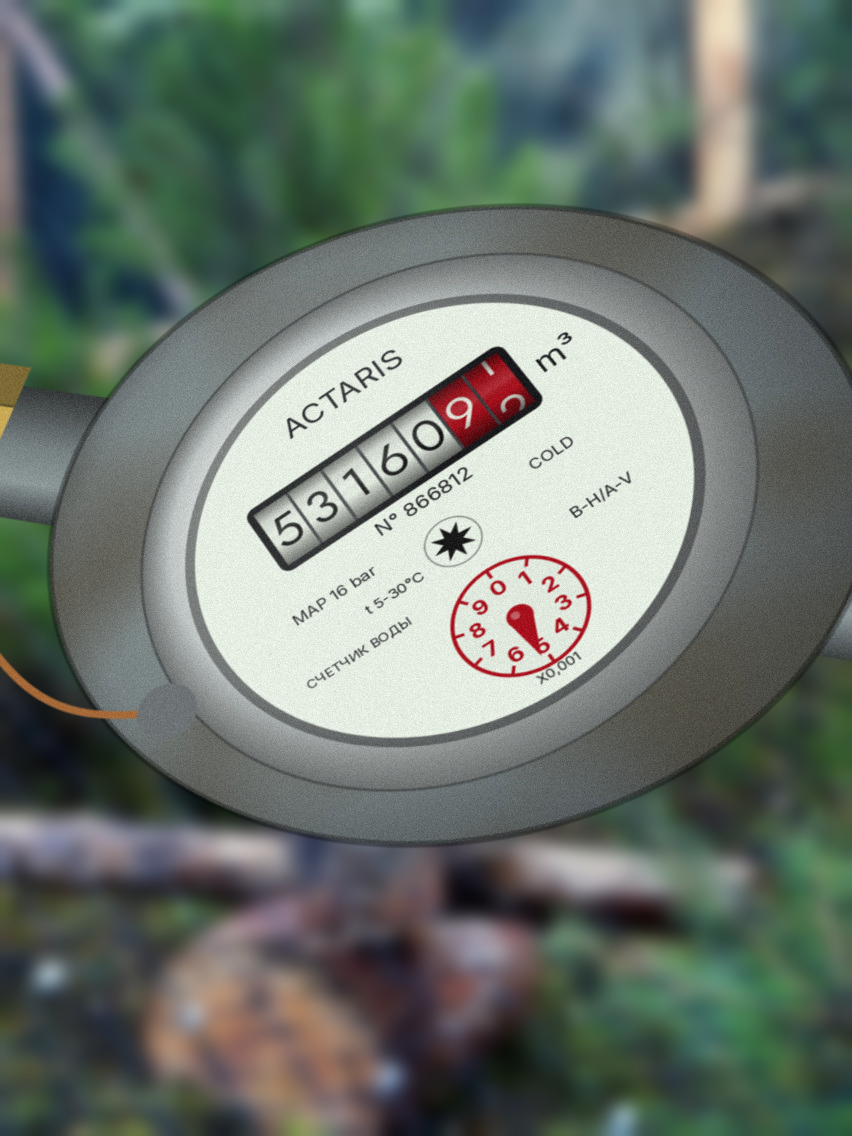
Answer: 53160.915 m³
